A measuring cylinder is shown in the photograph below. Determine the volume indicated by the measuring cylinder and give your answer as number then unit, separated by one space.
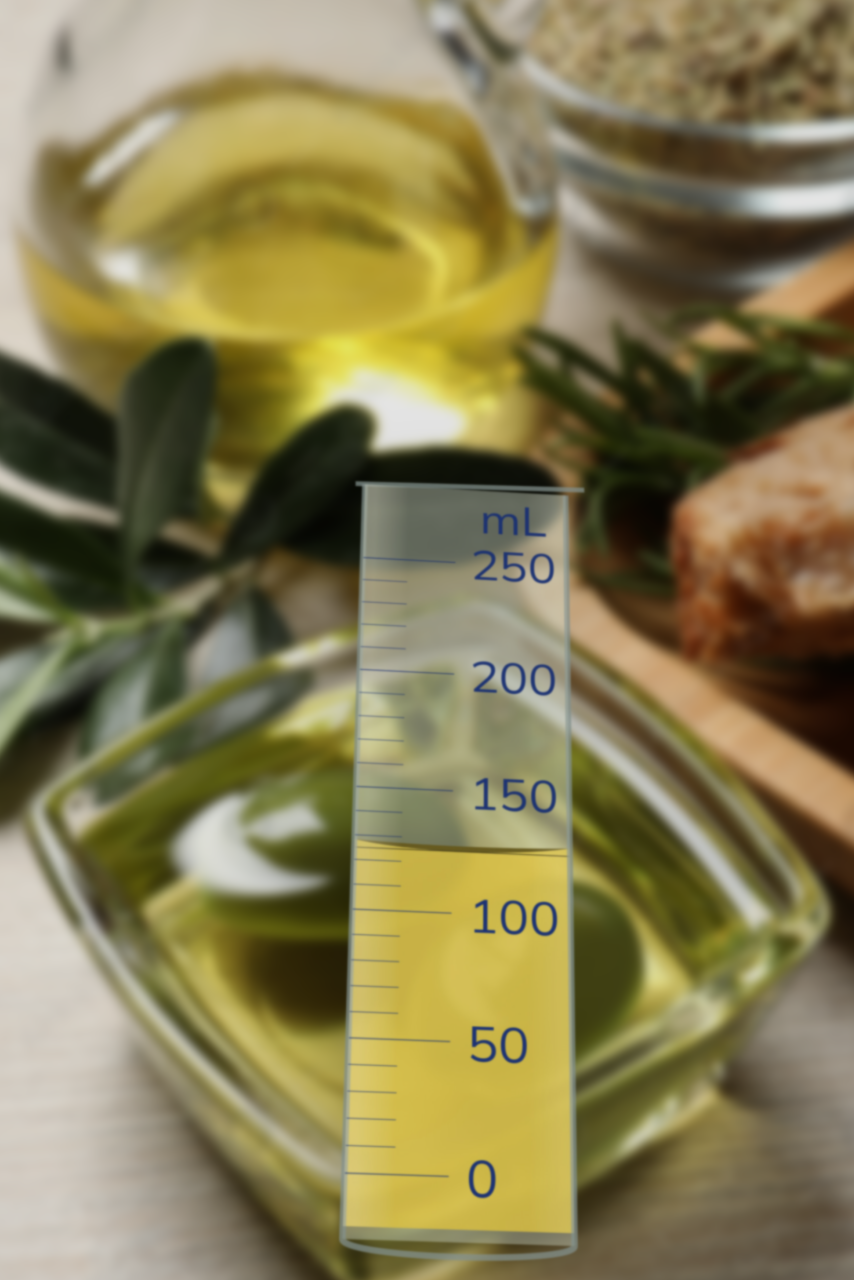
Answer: 125 mL
